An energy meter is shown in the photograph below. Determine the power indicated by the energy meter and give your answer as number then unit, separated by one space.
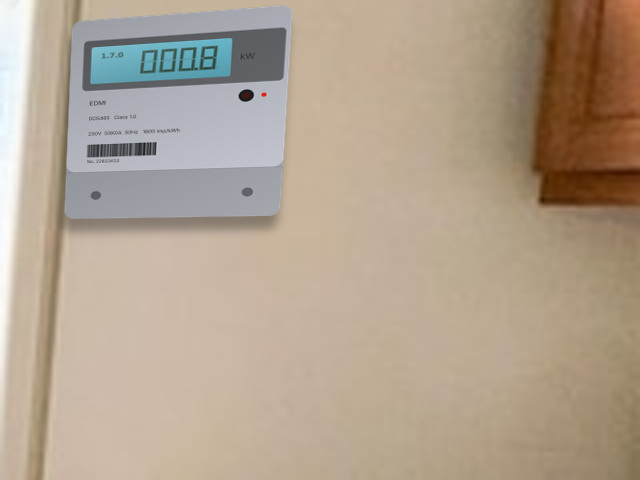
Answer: 0.8 kW
